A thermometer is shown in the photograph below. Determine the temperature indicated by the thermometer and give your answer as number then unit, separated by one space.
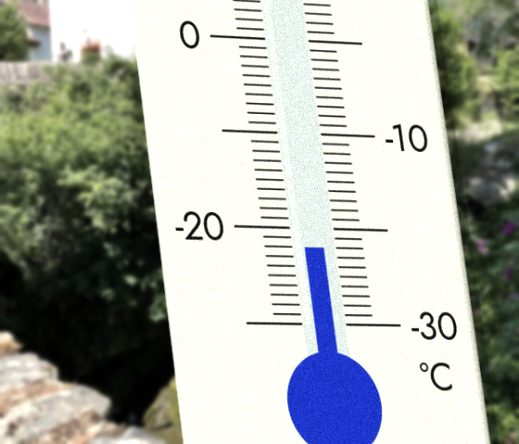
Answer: -22 °C
